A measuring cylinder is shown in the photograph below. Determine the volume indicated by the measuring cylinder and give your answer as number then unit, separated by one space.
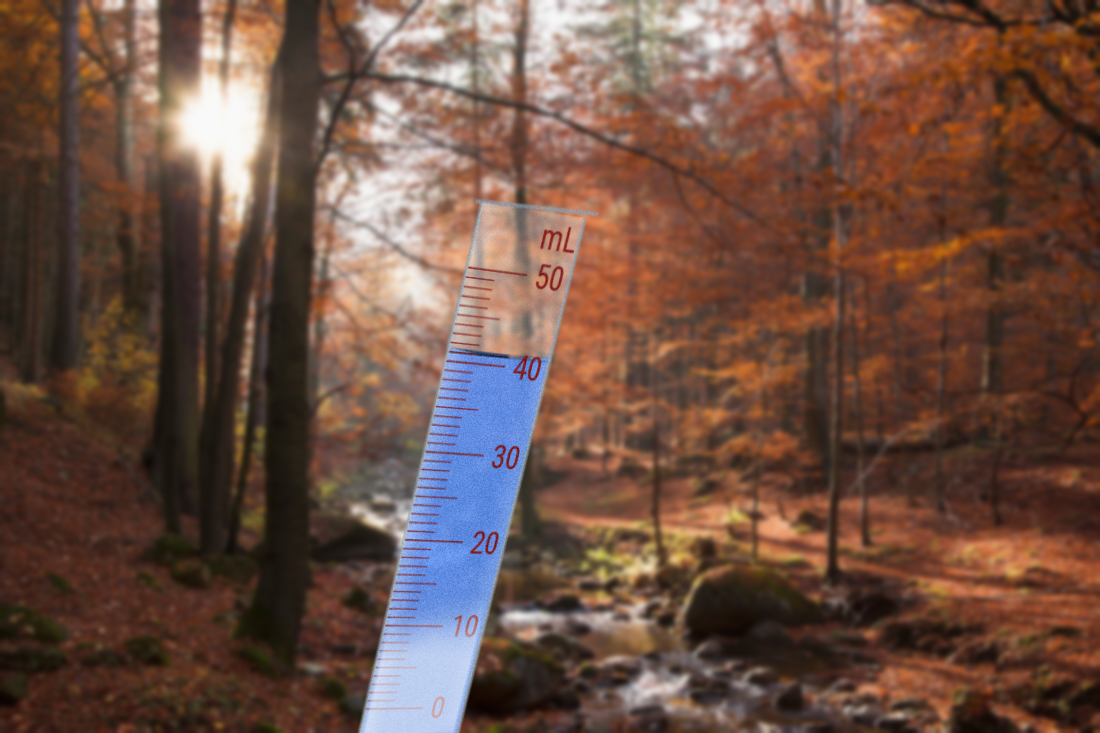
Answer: 41 mL
